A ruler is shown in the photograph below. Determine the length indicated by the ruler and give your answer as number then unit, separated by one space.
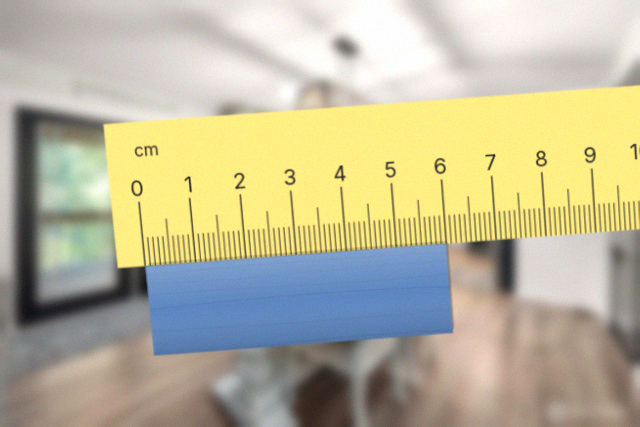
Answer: 6 cm
